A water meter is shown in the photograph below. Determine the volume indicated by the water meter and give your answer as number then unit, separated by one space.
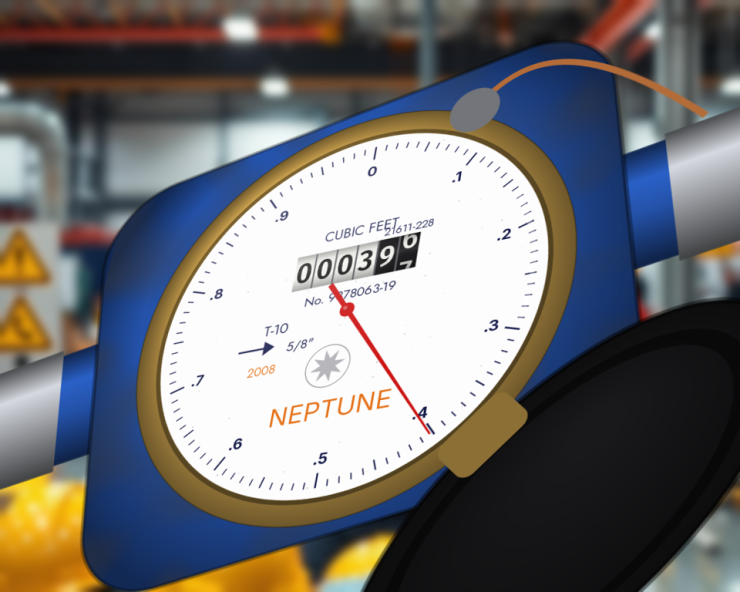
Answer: 396.40 ft³
